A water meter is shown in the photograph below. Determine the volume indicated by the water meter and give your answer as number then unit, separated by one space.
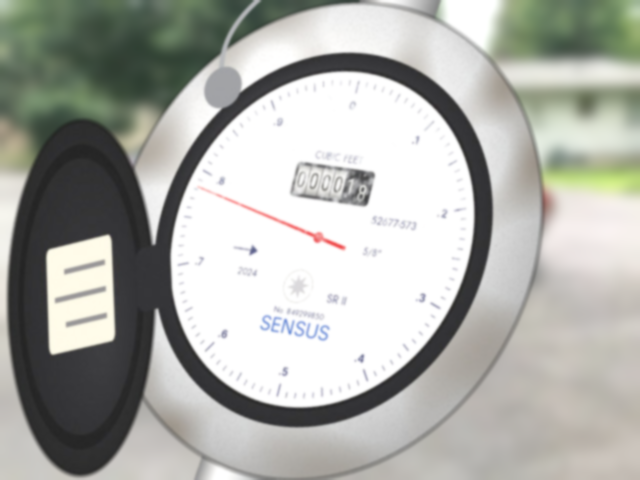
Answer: 17.78 ft³
